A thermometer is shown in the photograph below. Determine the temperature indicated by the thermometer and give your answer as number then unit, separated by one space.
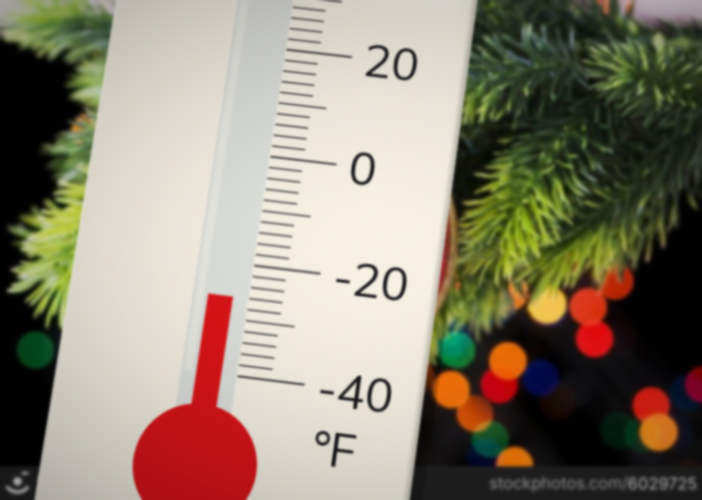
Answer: -26 °F
